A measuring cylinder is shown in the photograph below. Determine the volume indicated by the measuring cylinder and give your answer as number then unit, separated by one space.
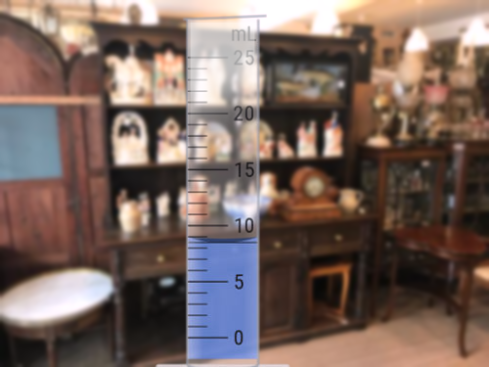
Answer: 8.5 mL
